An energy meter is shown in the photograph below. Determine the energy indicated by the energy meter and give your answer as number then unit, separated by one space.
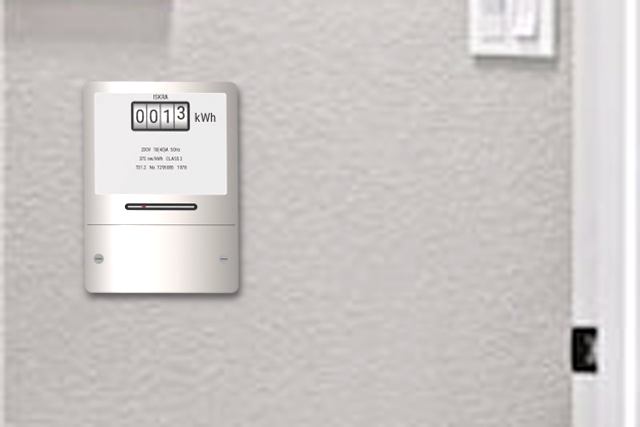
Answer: 13 kWh
